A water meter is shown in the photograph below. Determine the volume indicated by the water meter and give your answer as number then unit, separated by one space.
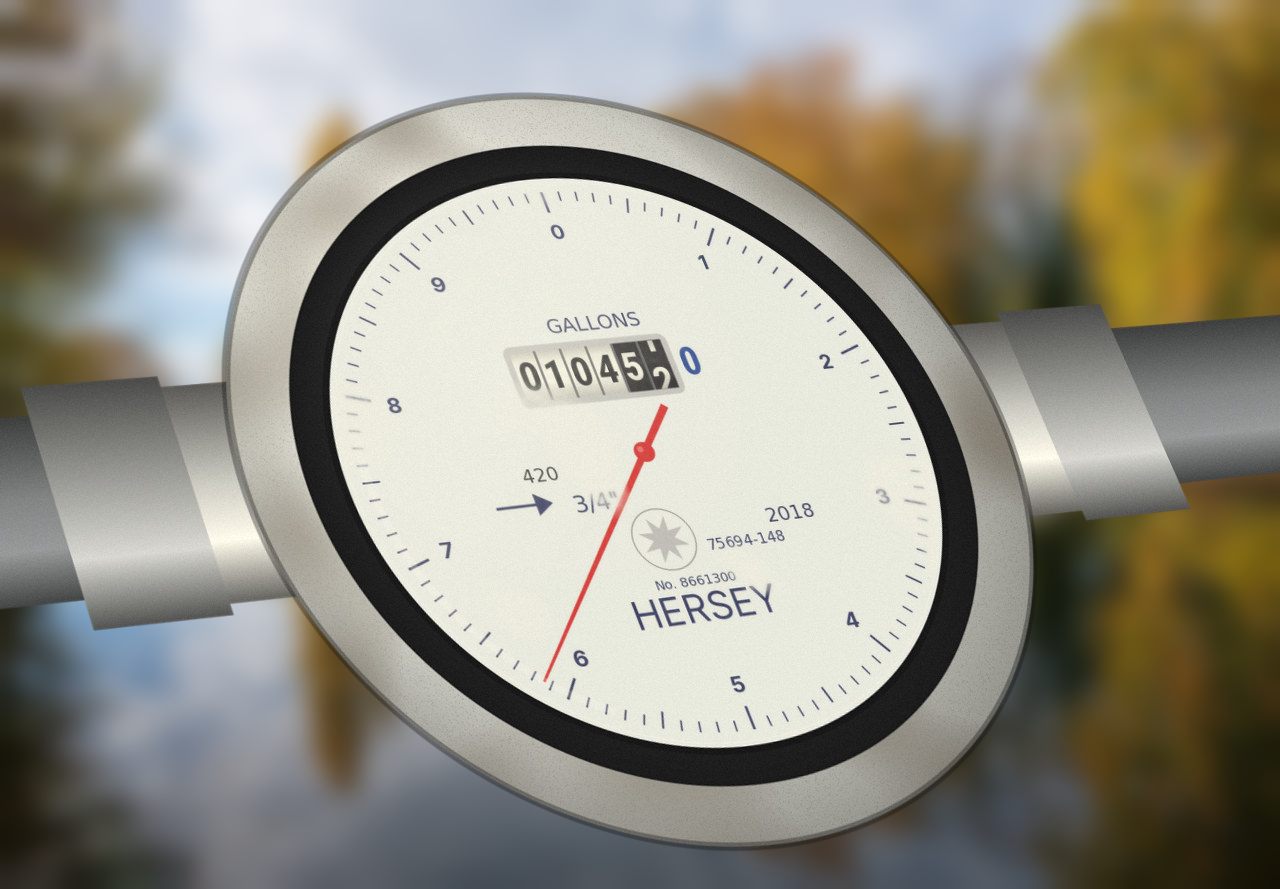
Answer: 104516.1 gal
